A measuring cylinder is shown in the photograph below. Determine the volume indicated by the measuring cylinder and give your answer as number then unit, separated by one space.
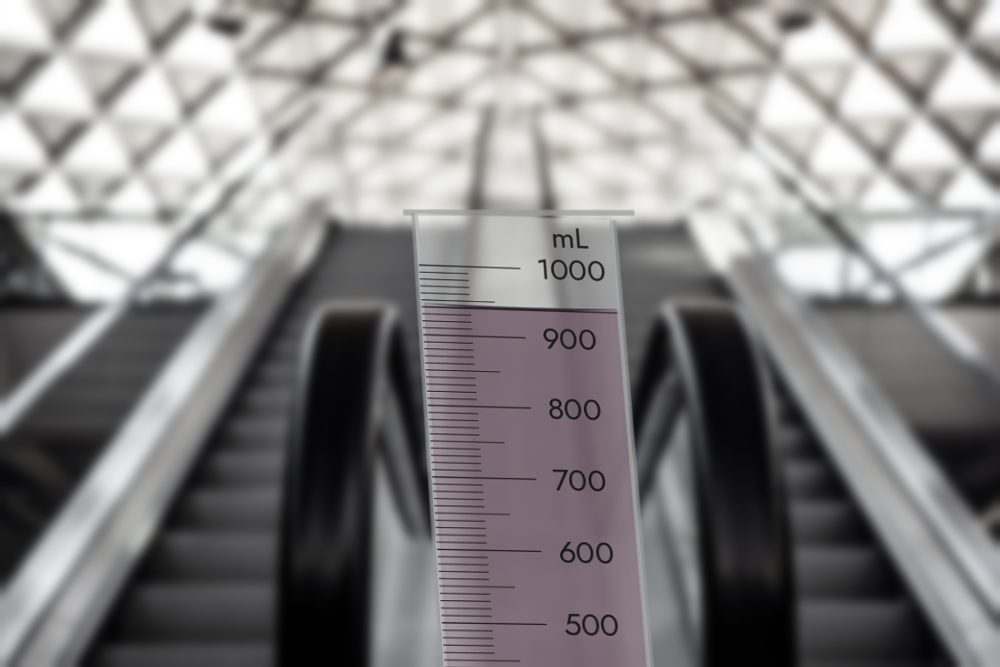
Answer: 940 mL
